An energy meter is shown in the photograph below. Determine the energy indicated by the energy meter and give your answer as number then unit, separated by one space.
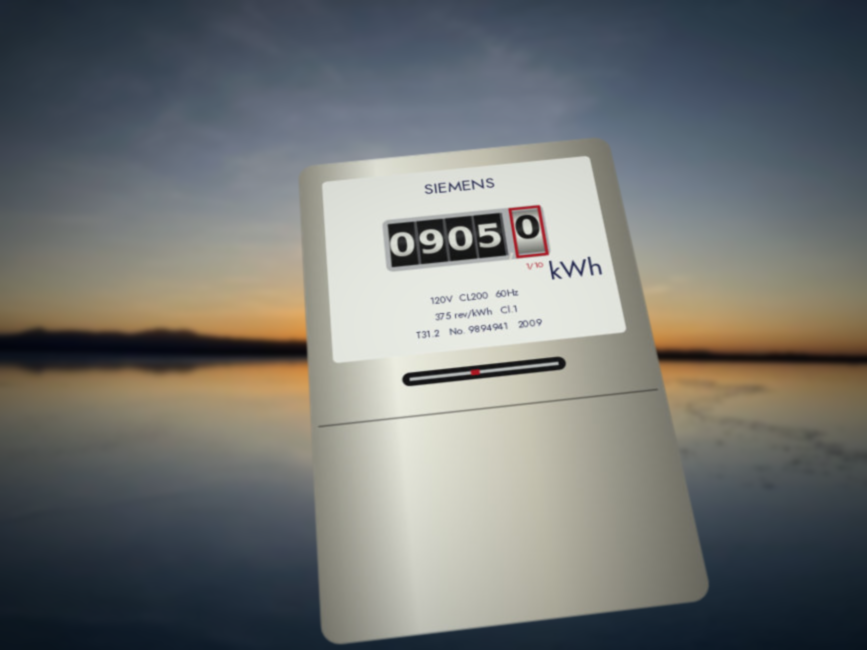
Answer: 905.0 kWh
